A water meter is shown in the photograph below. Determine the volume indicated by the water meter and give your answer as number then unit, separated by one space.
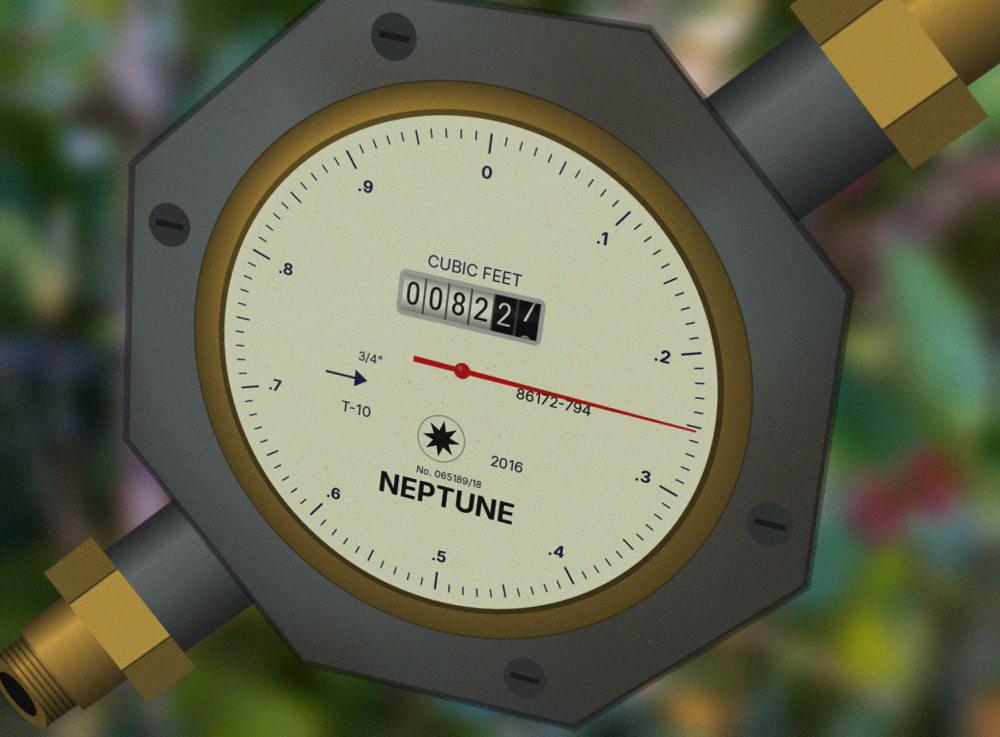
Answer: 8227.25 ft³
